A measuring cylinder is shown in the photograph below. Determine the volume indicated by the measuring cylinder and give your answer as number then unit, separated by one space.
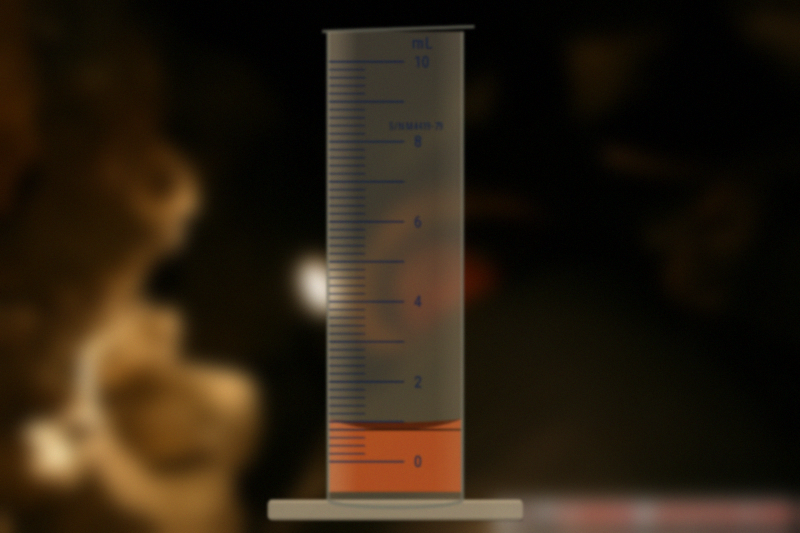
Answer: 0.8 mL
